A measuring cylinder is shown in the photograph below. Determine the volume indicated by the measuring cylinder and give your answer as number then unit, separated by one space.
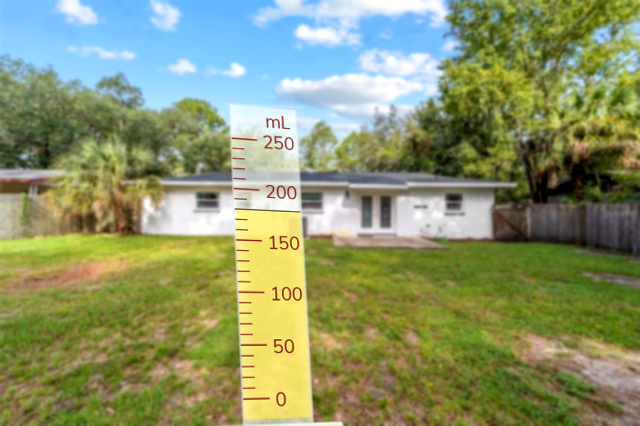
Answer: 180 mL
